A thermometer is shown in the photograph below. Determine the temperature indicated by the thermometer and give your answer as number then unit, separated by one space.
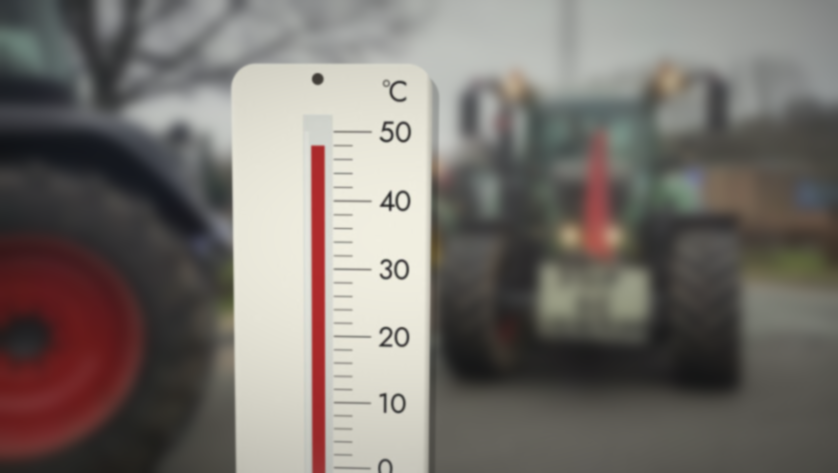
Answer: 48 °C
